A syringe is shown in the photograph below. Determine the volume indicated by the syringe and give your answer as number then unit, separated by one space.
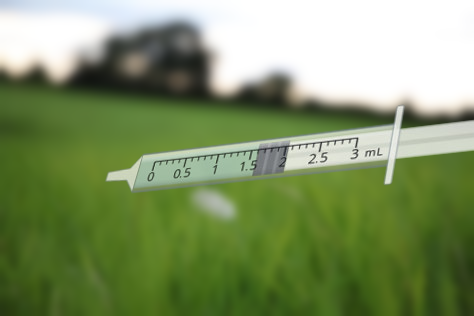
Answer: 1.6 mL
